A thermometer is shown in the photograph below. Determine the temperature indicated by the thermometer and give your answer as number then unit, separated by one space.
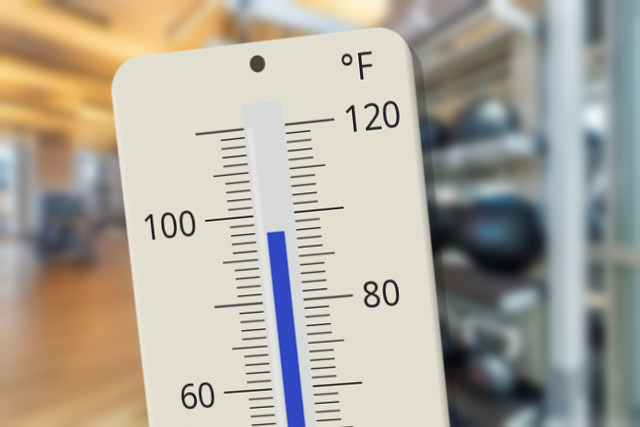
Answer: 96 °F
